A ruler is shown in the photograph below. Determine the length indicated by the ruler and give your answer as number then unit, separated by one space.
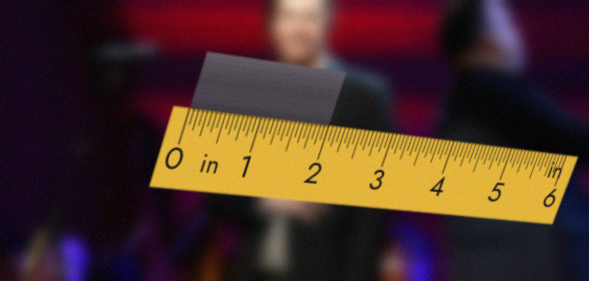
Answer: 2 in
